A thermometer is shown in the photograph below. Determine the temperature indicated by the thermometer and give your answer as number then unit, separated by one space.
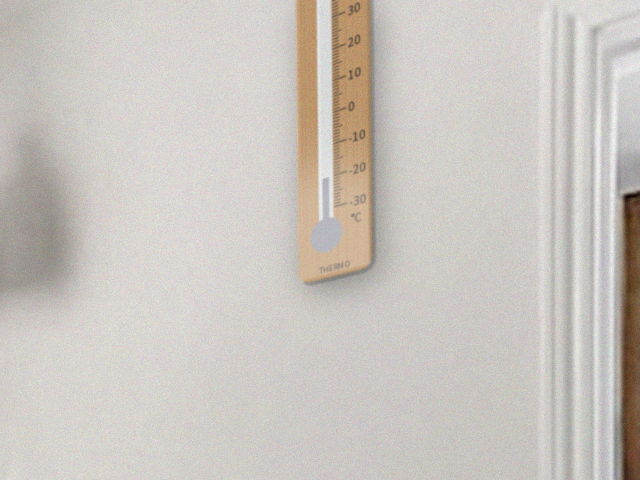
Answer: -20 °C
